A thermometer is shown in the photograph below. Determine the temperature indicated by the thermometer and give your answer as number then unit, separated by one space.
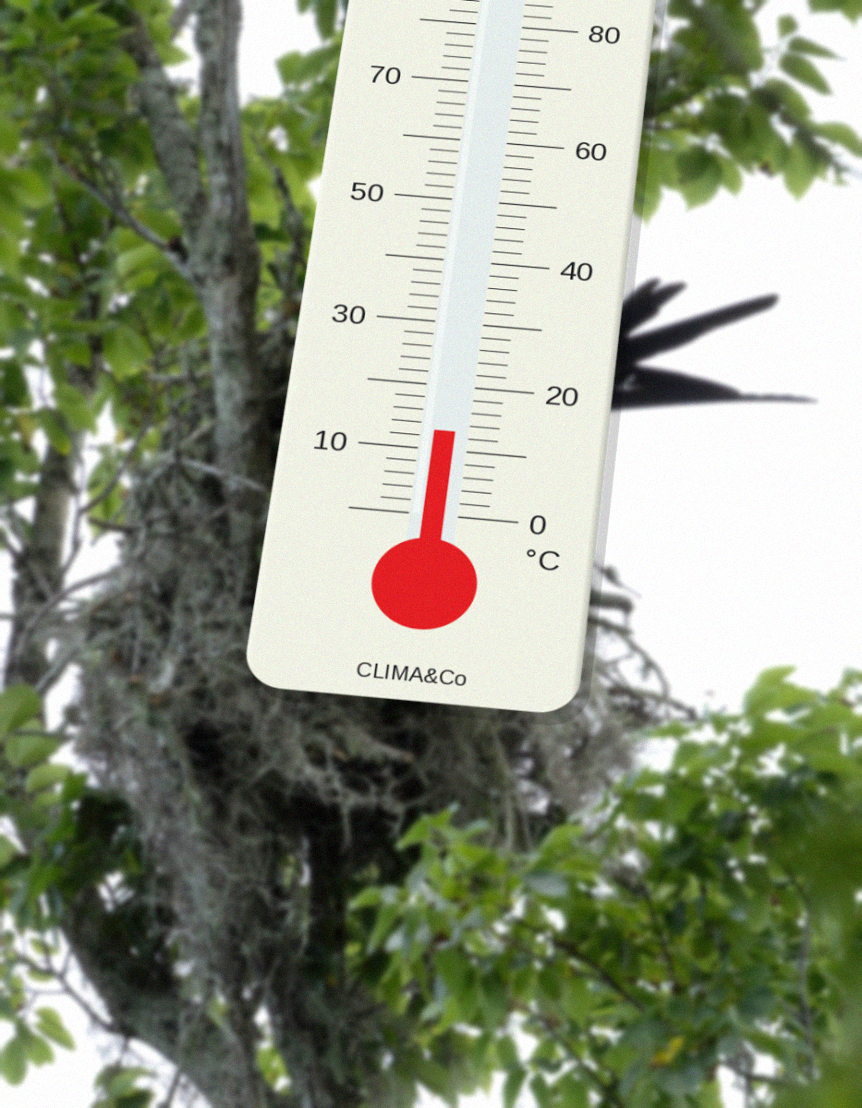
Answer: 13 °C
